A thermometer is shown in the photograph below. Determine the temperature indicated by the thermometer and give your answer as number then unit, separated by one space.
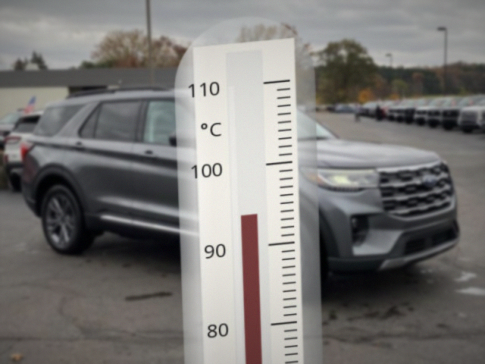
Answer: 94 °C
